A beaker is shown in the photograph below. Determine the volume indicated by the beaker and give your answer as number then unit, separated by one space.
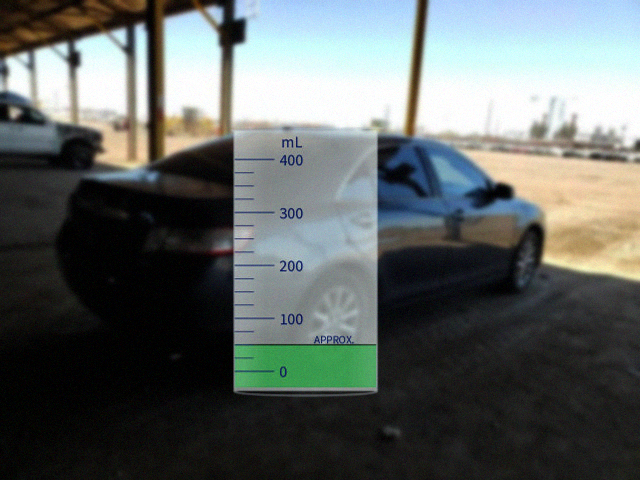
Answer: 50 mL
